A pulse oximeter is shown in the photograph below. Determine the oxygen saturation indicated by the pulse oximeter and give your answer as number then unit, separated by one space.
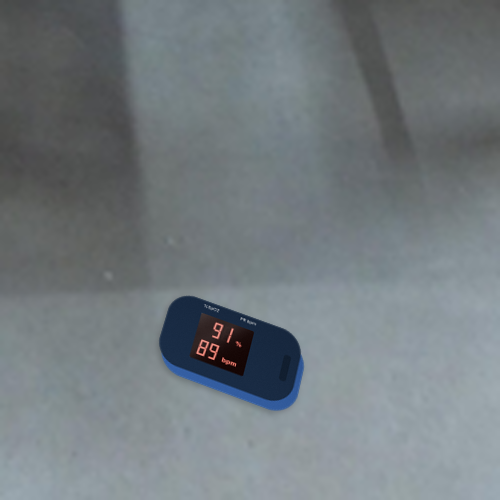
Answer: 91 %
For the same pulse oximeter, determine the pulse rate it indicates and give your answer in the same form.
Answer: 89 bpm
